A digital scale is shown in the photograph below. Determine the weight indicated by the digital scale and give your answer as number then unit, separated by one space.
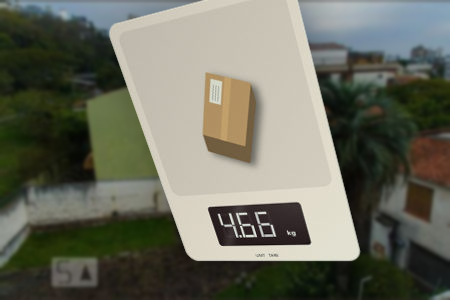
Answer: 4.66 kg
